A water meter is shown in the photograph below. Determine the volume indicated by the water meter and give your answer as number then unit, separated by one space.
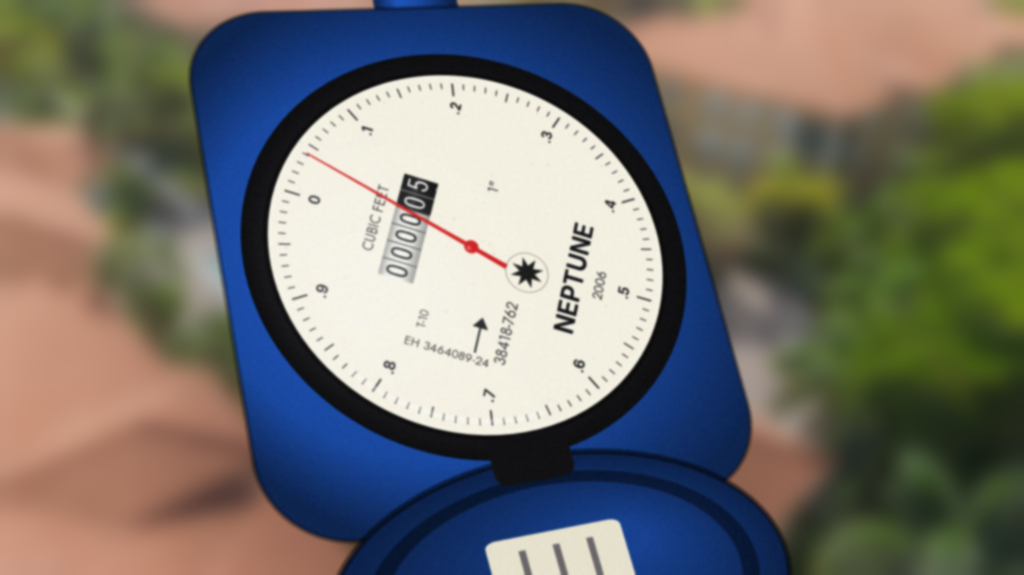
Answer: 5.04 ft³
